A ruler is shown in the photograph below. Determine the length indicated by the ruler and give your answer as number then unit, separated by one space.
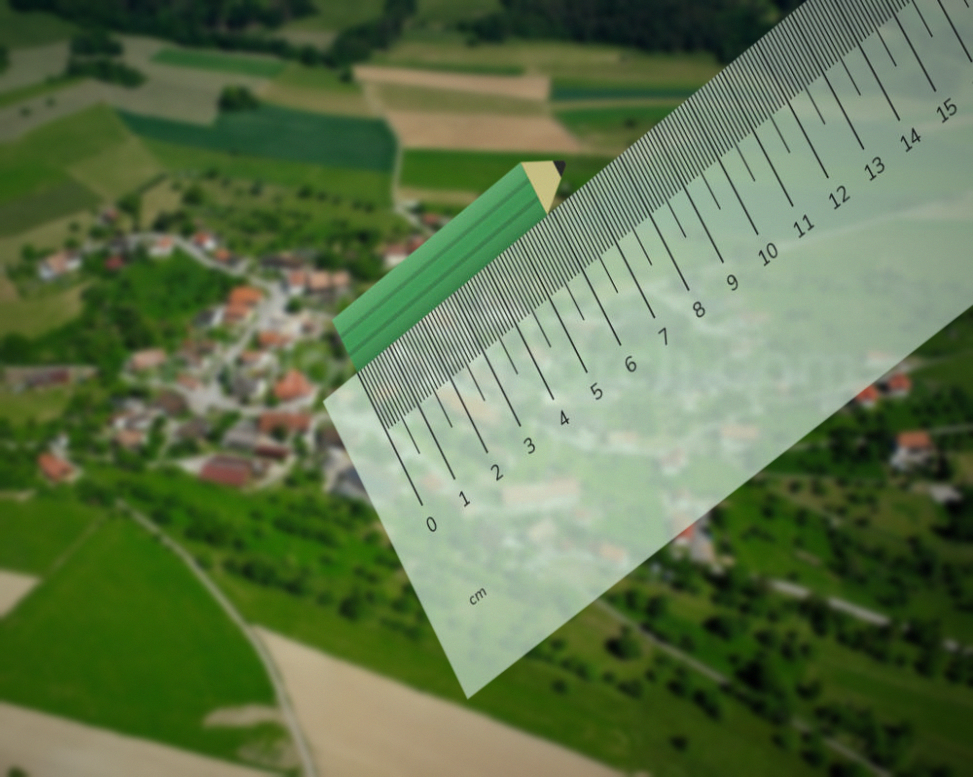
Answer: 6.8 cm
